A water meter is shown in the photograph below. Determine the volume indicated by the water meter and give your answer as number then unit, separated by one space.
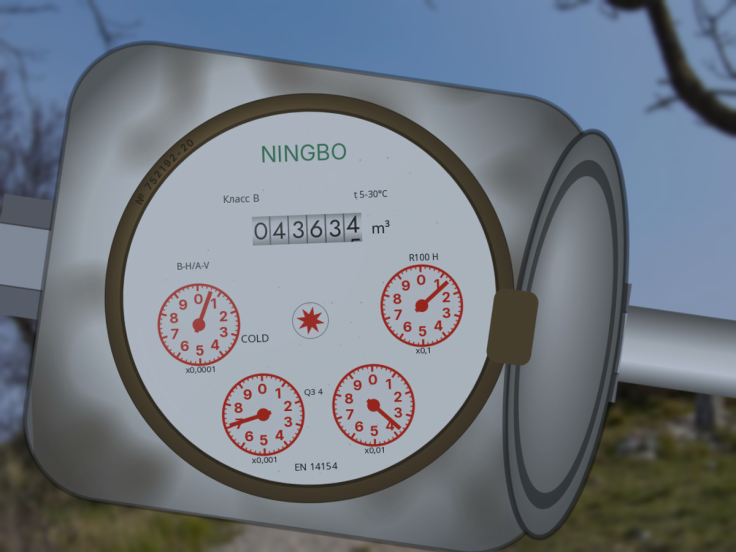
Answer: 43634.1370 m³
